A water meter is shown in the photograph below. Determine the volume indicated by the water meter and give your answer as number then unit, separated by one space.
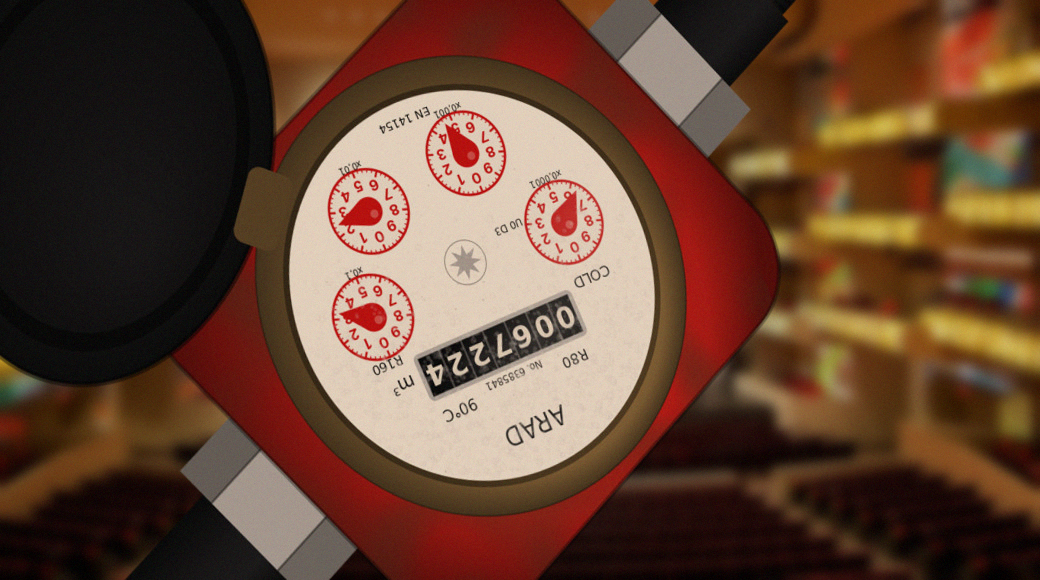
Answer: 67224.3246 m³
